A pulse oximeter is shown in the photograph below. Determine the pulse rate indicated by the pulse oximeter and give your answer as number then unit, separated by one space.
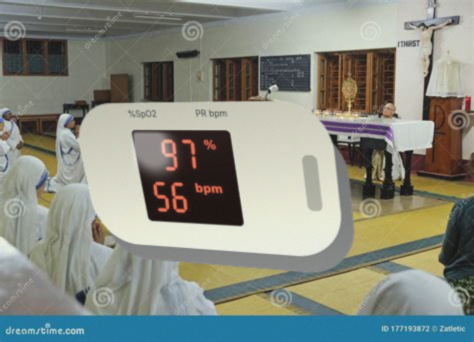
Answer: 56 bpm
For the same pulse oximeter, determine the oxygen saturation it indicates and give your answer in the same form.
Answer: 97 %
